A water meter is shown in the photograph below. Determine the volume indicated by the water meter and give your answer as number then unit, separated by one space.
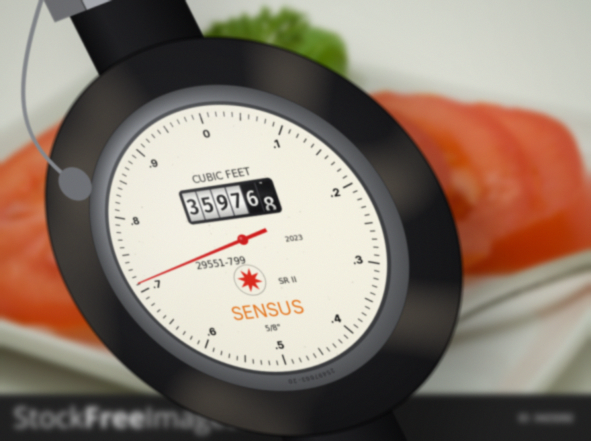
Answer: 359767.71 ft³
